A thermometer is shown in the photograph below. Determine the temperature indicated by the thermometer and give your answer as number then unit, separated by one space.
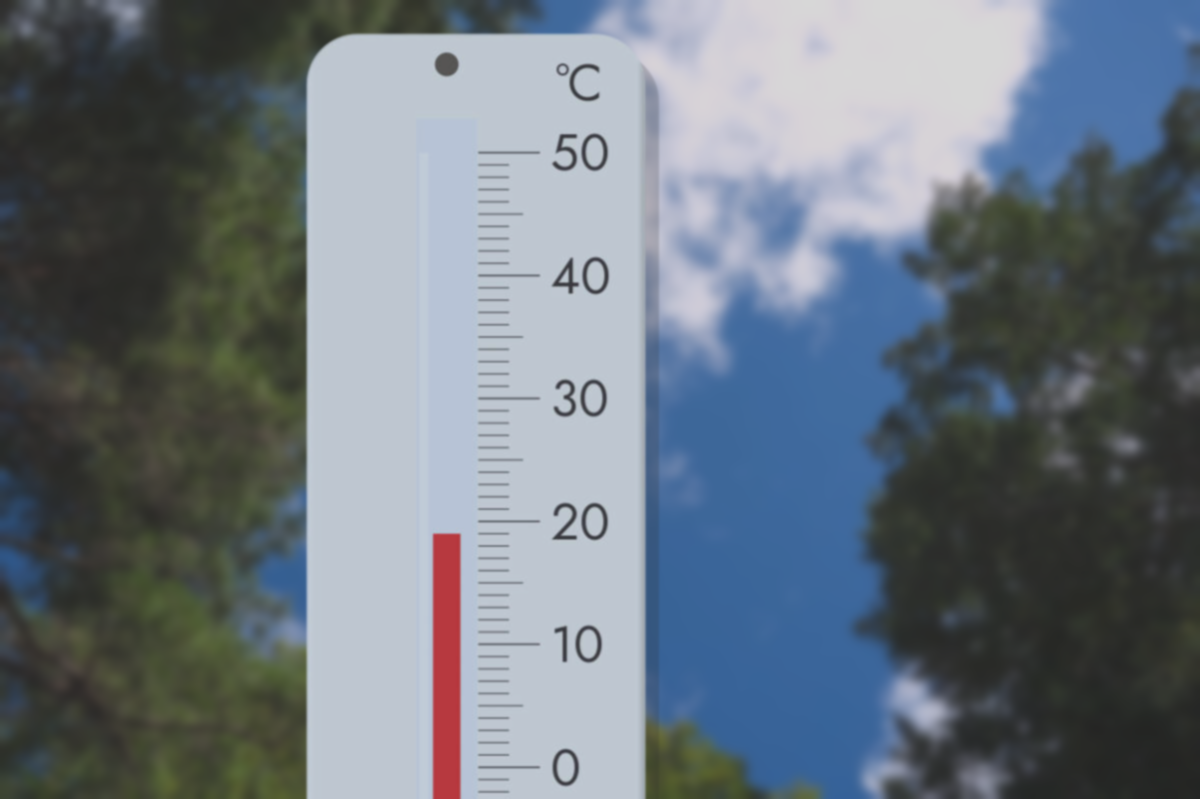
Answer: 19 °C
